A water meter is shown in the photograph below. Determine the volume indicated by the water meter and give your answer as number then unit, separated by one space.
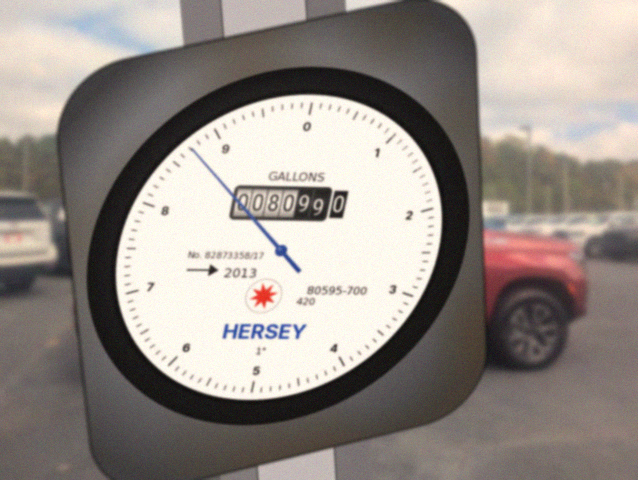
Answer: 80988.7 gal
